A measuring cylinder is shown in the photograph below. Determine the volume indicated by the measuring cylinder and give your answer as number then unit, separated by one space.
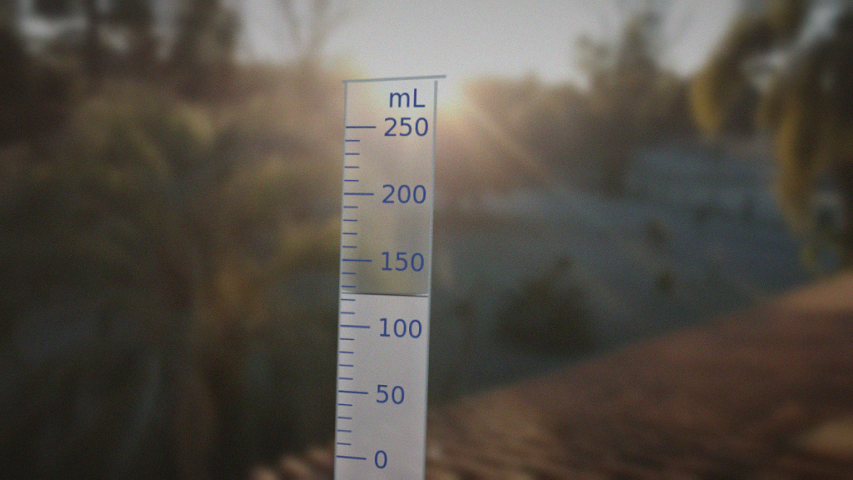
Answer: 125 mL
